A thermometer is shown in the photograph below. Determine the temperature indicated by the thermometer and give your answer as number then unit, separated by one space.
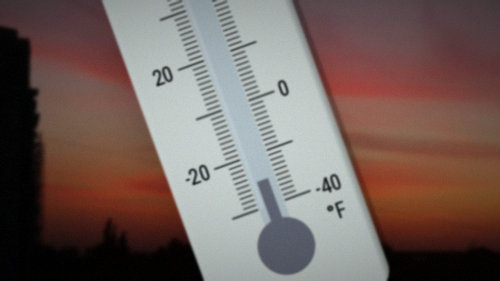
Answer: -30 °F
